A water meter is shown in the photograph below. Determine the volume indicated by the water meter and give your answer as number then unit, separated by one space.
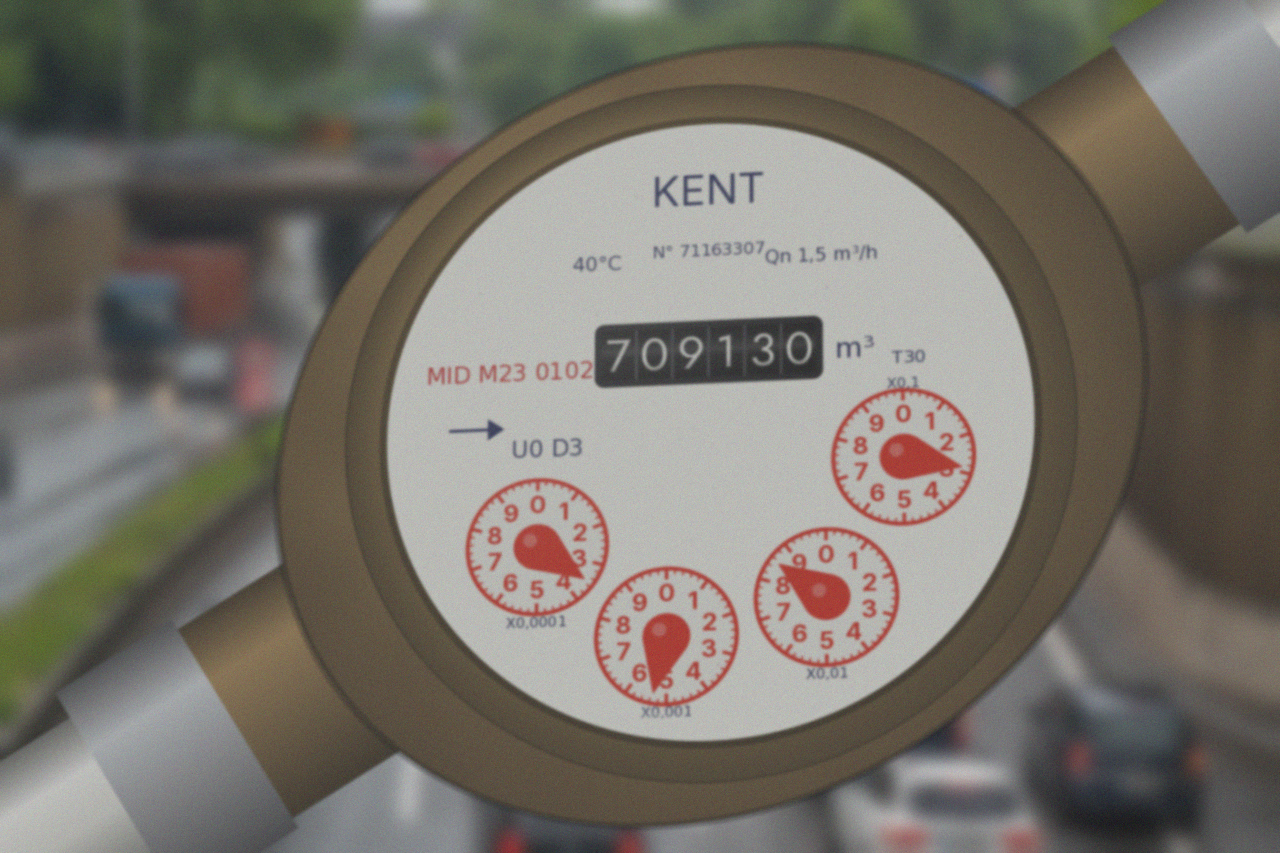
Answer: 709130.2853 m³
